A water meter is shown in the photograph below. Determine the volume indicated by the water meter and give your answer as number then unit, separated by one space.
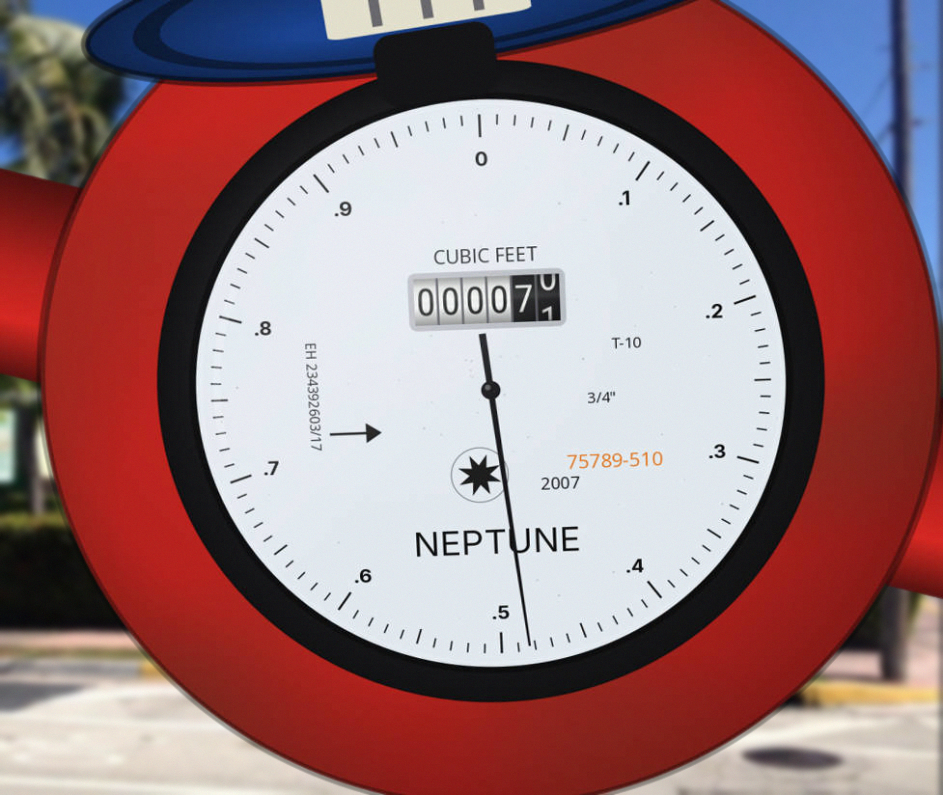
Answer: 70.48 ft³
